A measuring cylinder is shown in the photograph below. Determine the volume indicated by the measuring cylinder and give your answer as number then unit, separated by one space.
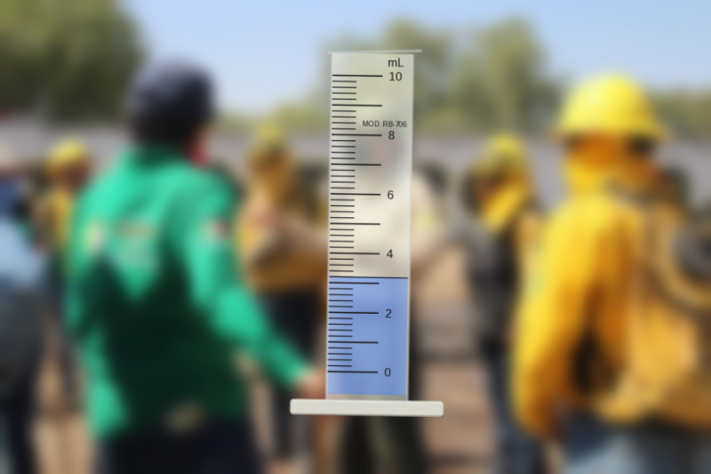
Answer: 3.2 mL
